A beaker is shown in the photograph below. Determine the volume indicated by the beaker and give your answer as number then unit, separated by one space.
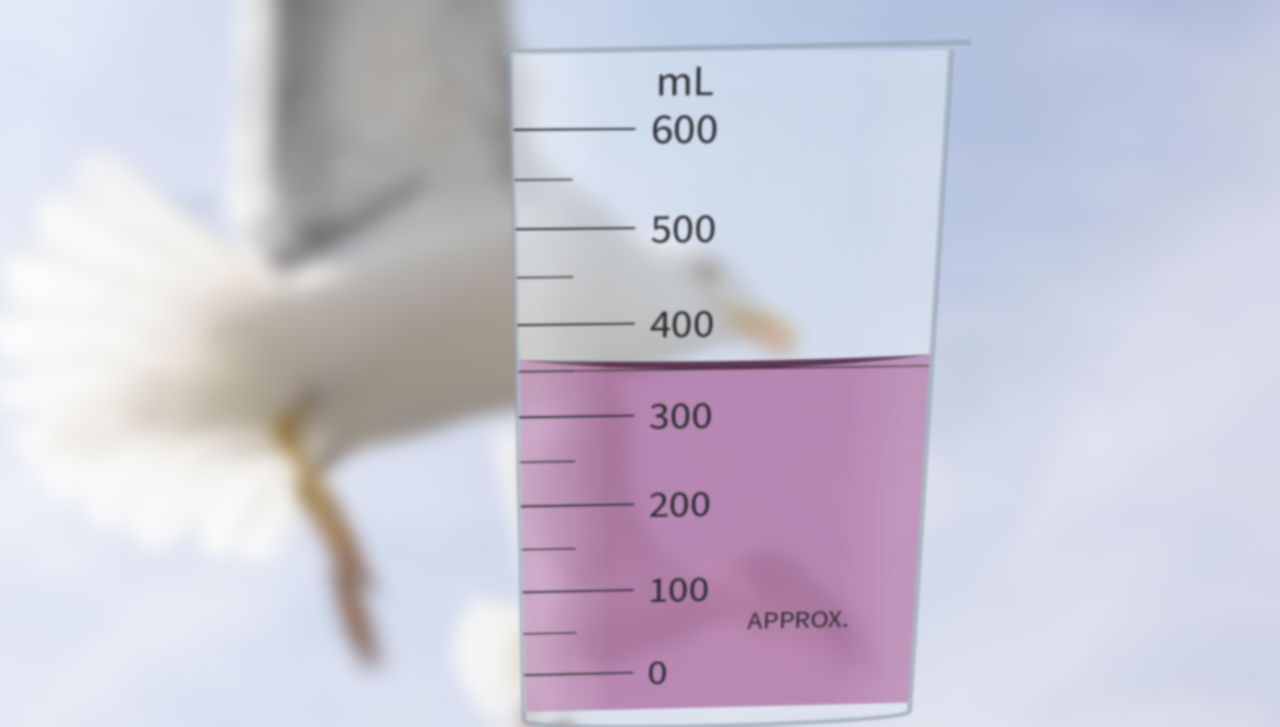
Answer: 350 mL
